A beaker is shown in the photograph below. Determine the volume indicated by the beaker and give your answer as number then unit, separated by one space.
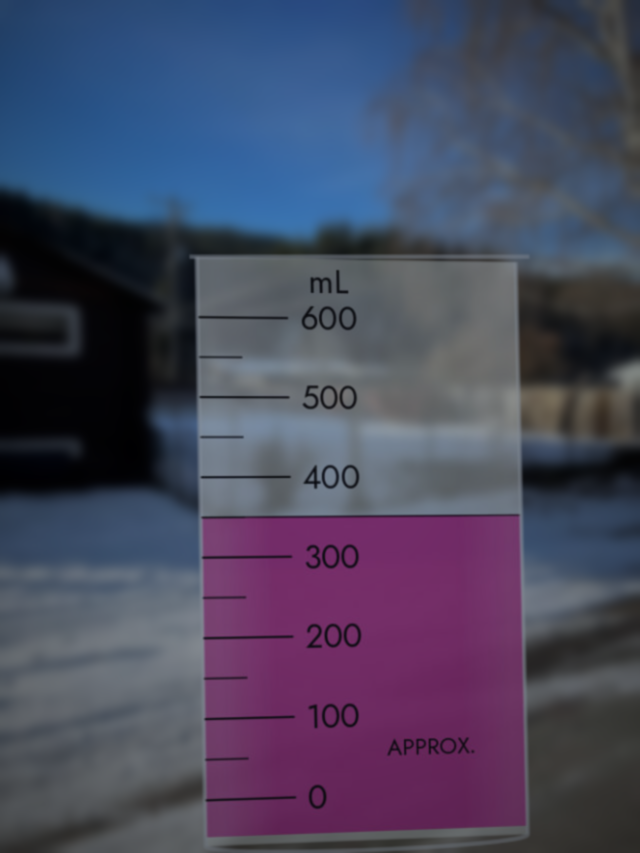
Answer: 350 mL
